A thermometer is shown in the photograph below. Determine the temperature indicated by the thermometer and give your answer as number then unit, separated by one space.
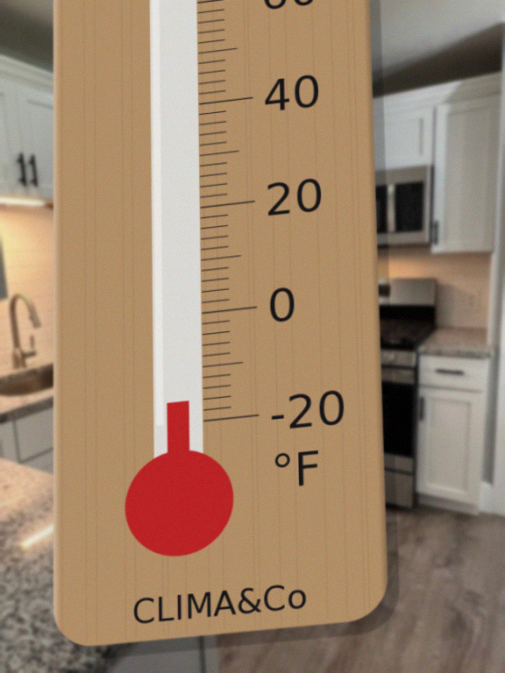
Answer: -16 °F
